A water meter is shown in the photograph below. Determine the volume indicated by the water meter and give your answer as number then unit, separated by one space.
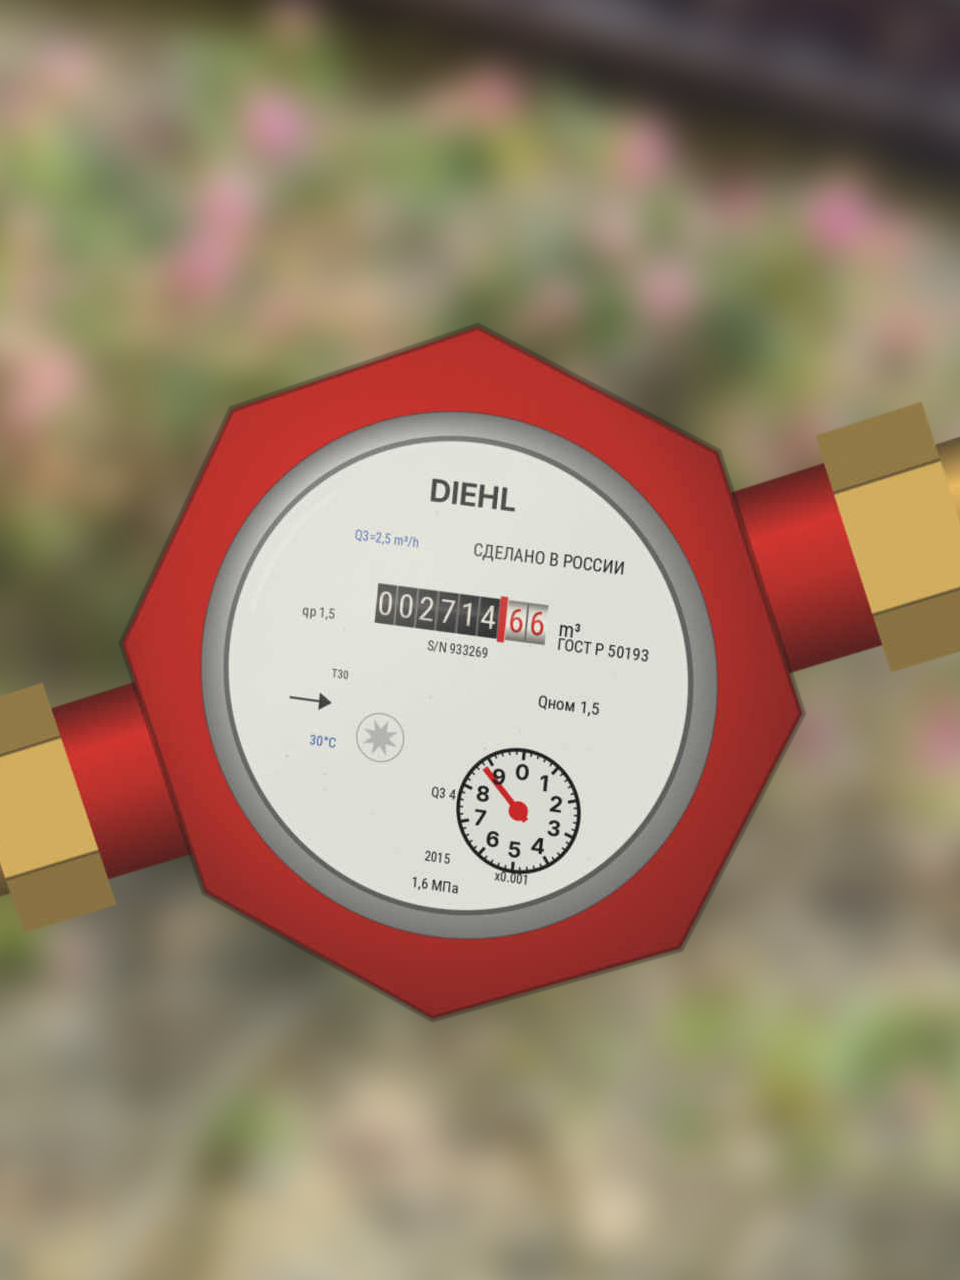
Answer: 2714.668 m³
